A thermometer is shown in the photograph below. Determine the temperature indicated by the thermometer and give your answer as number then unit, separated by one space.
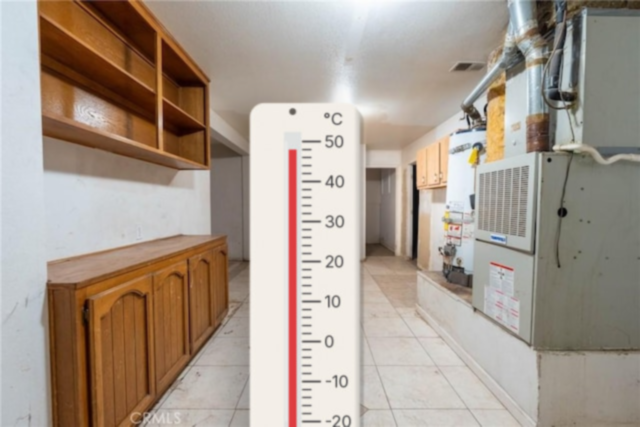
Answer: 48 °C
